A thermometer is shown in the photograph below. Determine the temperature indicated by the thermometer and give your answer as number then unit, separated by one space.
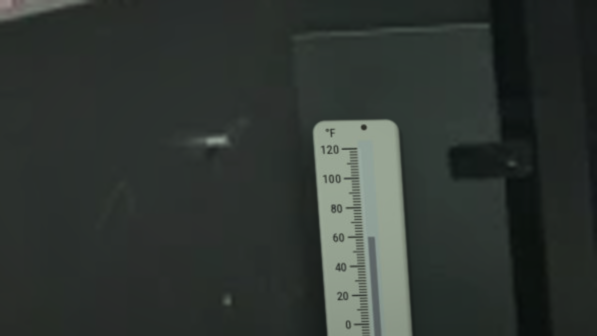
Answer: 60 °F
